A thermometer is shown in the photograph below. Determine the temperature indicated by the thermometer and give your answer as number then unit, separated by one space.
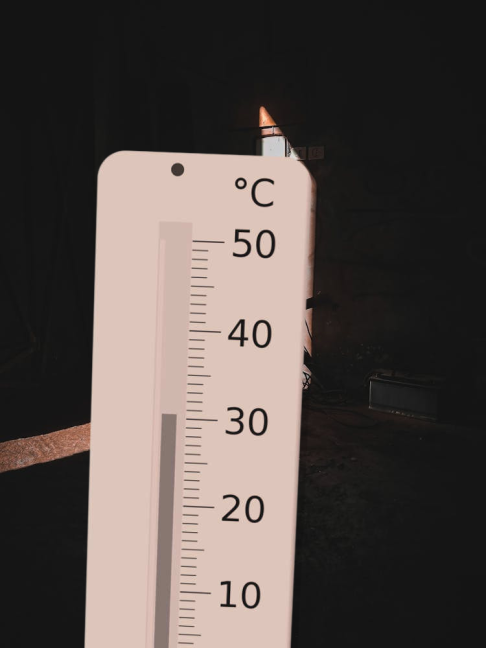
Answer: 30.5 °C
